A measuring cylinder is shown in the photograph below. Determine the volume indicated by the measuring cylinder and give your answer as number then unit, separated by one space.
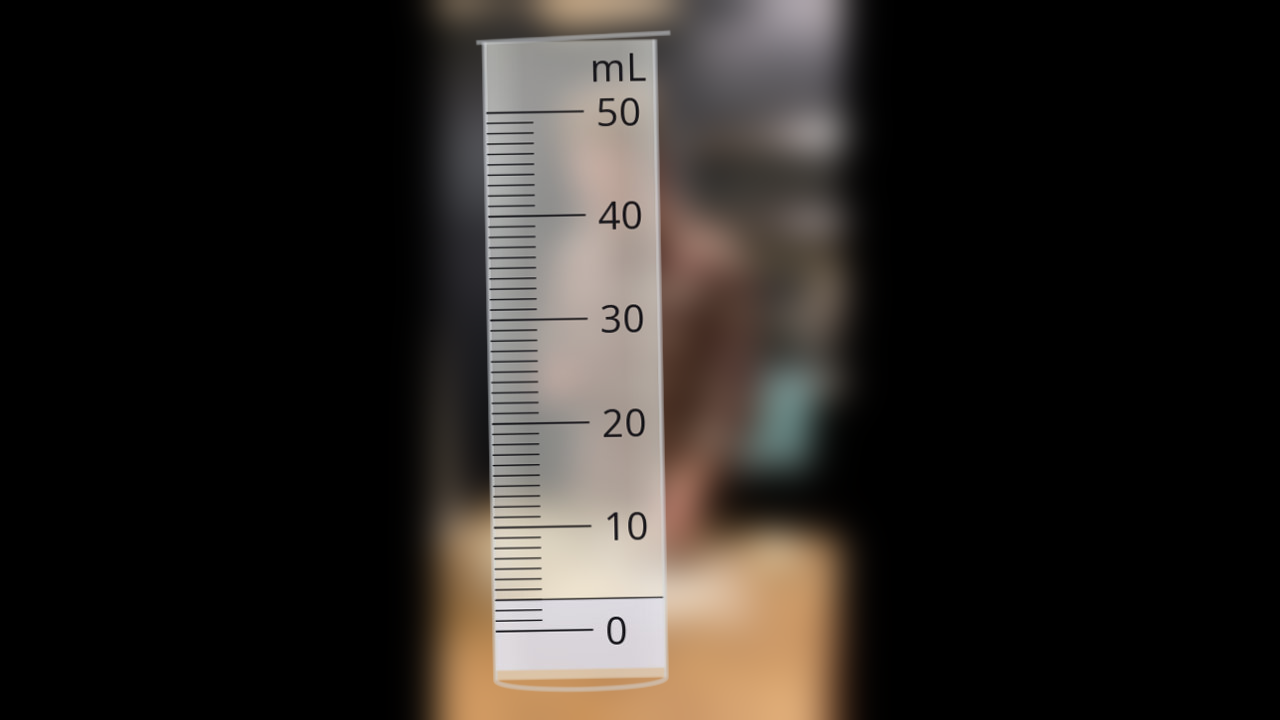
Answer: 3 mL
